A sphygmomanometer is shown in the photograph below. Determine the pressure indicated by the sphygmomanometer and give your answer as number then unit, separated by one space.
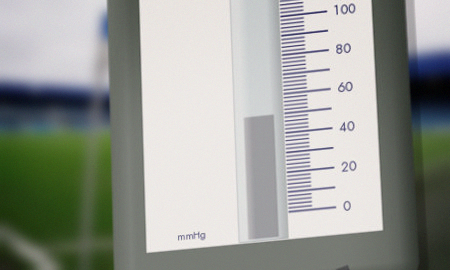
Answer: 50 mmHg
